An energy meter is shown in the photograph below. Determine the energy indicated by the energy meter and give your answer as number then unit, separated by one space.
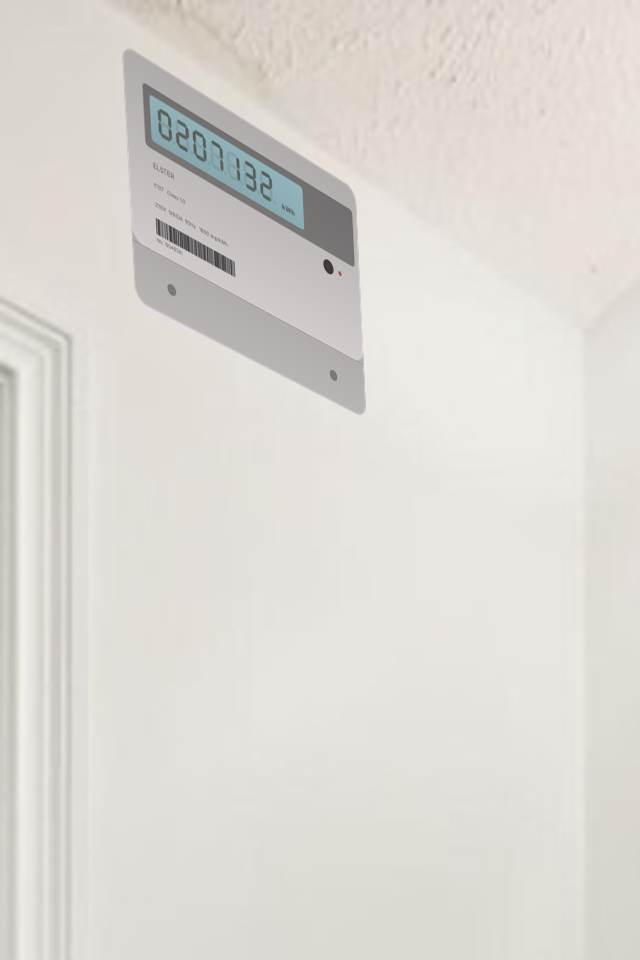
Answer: 207132 kWh
